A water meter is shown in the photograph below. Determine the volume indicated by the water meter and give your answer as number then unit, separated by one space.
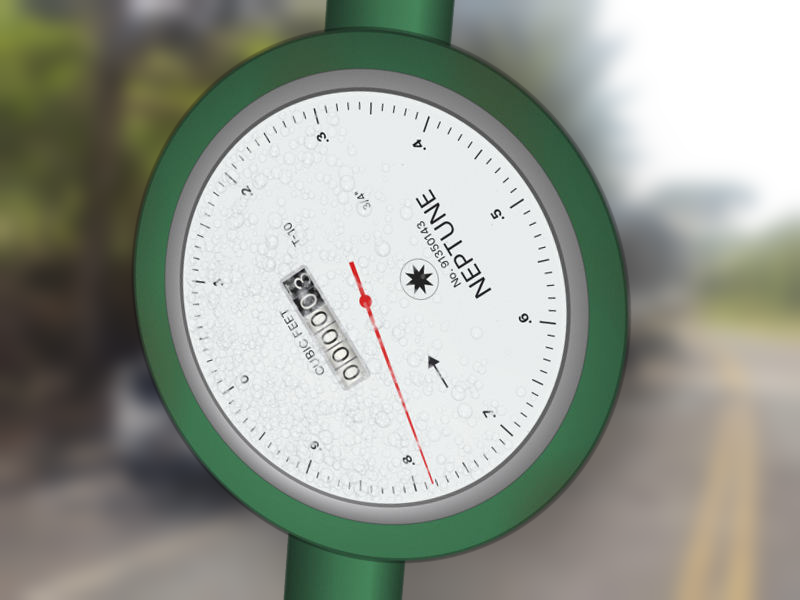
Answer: 2.78 ft³
